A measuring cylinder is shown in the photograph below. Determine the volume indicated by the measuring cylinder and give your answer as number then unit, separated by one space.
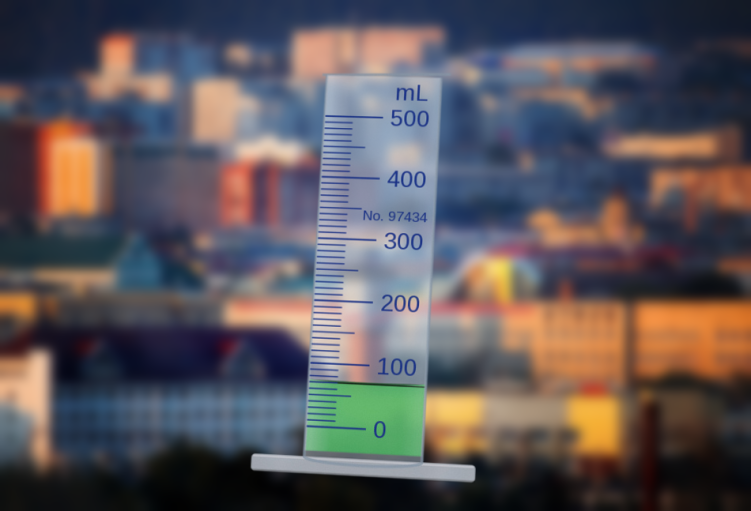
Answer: 70 mL
